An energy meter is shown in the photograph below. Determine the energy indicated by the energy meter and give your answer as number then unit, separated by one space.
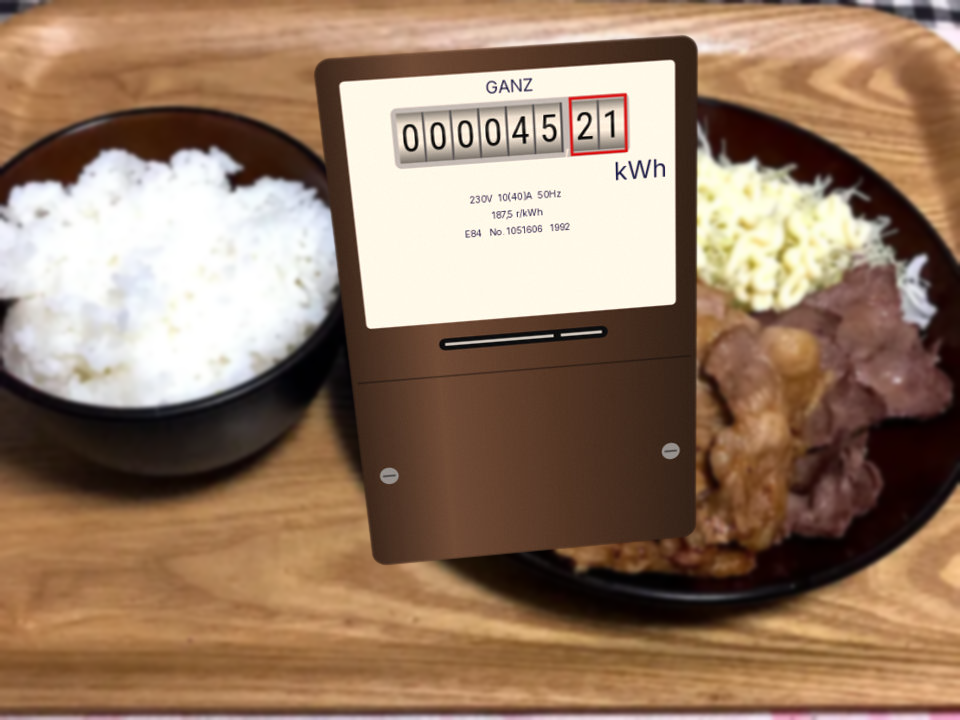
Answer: 45.21 kWh
